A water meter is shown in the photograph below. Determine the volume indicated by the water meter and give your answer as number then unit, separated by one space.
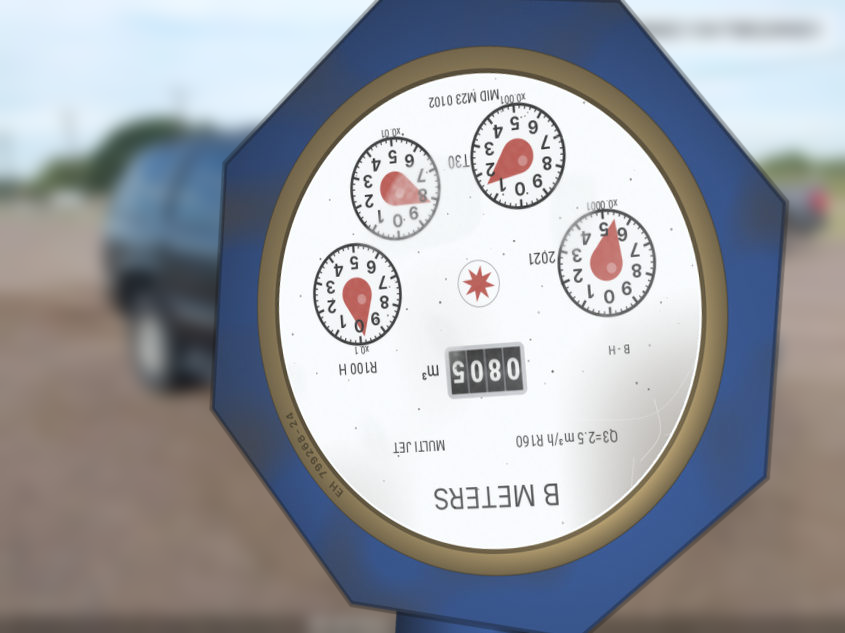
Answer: 804.9815 m³
